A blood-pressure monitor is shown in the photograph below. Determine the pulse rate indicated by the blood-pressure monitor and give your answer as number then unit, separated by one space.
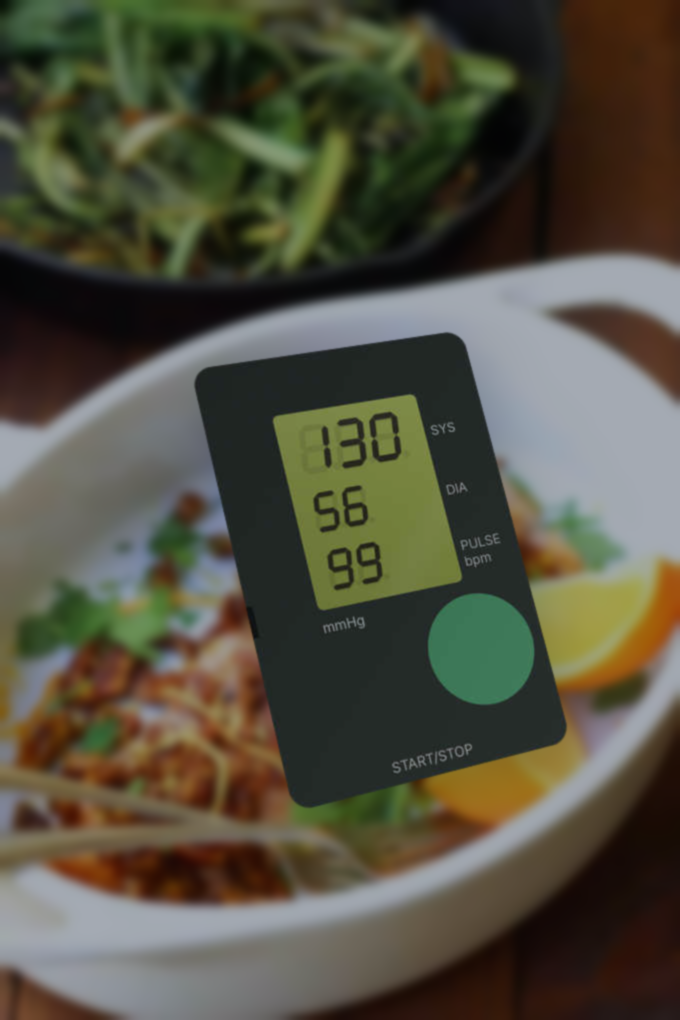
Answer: 99 bpm
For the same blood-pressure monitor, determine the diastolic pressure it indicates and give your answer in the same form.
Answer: 56 mmHg
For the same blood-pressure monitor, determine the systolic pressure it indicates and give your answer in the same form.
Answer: 130 mmHg
